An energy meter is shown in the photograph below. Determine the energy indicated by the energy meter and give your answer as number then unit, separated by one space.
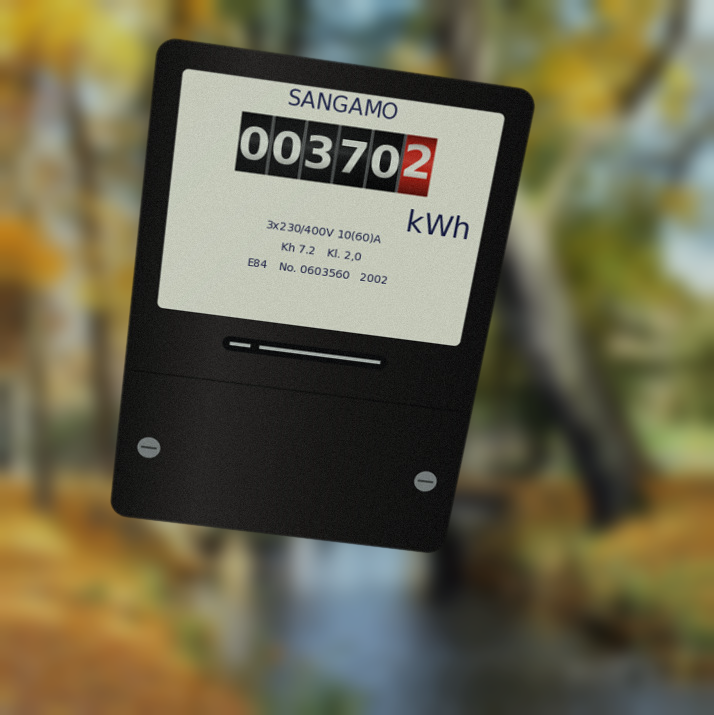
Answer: 370.2 kWh
